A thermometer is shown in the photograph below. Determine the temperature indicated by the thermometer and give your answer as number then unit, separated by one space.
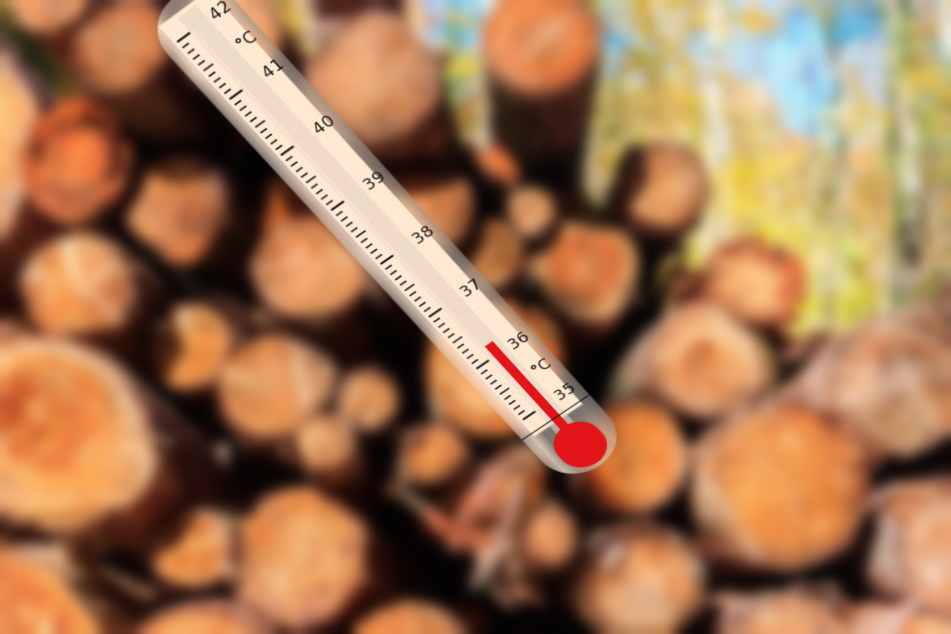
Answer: 36.2 °C
